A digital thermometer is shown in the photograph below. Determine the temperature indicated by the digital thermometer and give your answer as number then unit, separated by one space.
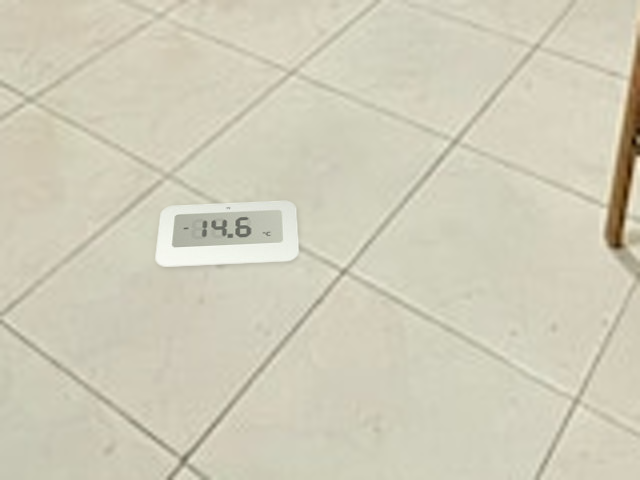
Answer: -14.6 °C
